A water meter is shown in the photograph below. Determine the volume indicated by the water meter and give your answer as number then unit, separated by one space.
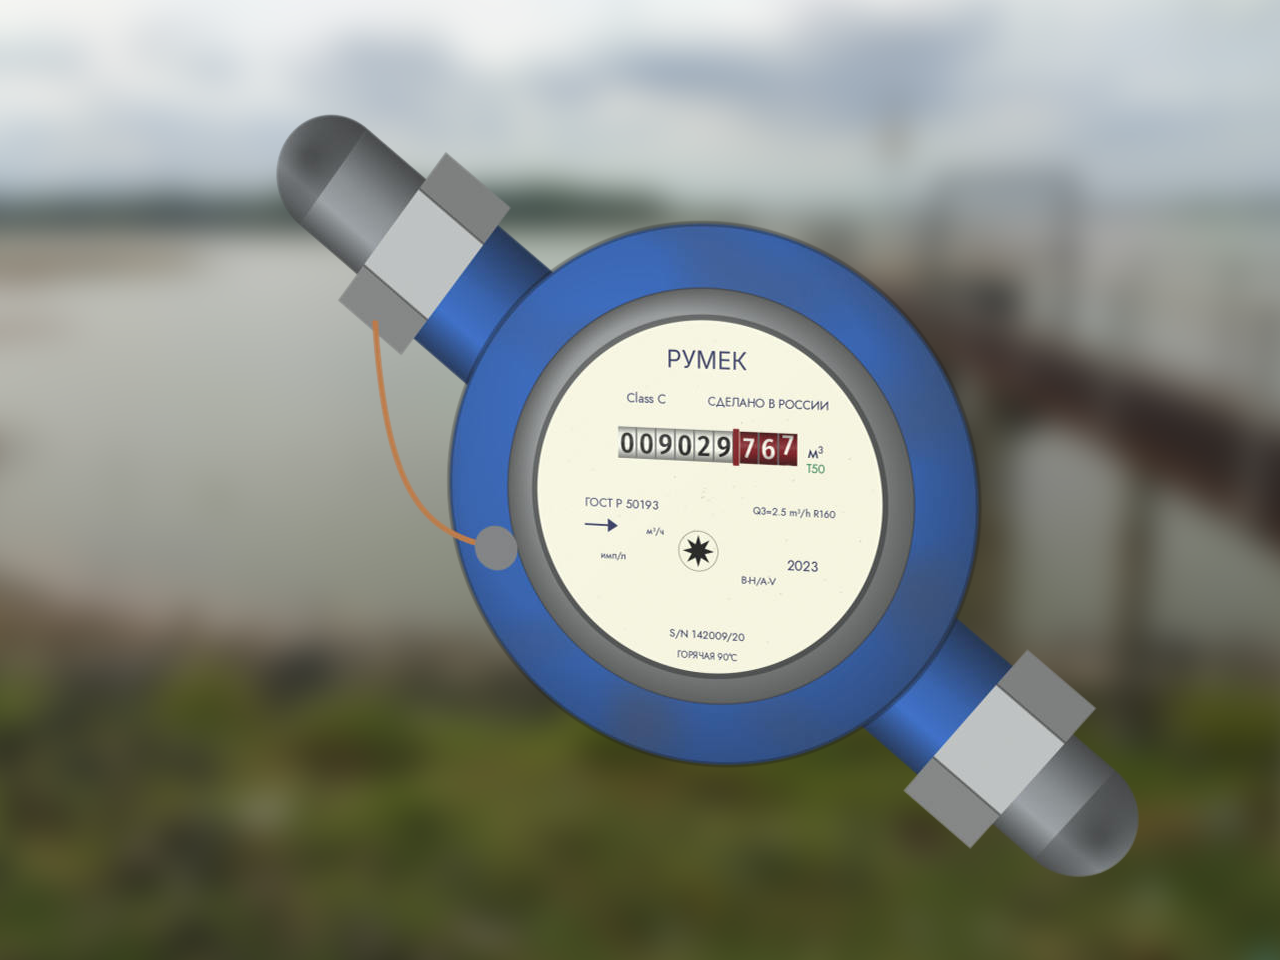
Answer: 9029.767 m³
